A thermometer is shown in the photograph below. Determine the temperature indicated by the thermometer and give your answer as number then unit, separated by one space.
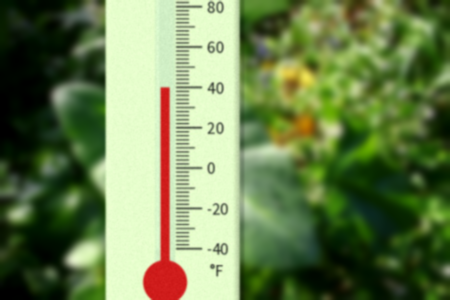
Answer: 40 °F
